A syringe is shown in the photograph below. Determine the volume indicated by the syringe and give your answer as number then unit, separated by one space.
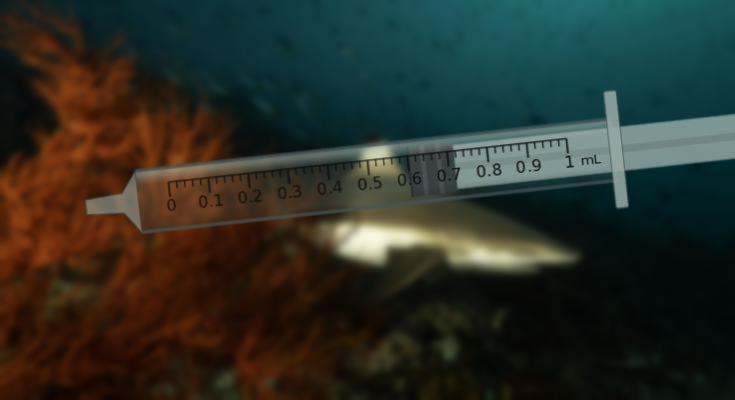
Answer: 0.6 mL
